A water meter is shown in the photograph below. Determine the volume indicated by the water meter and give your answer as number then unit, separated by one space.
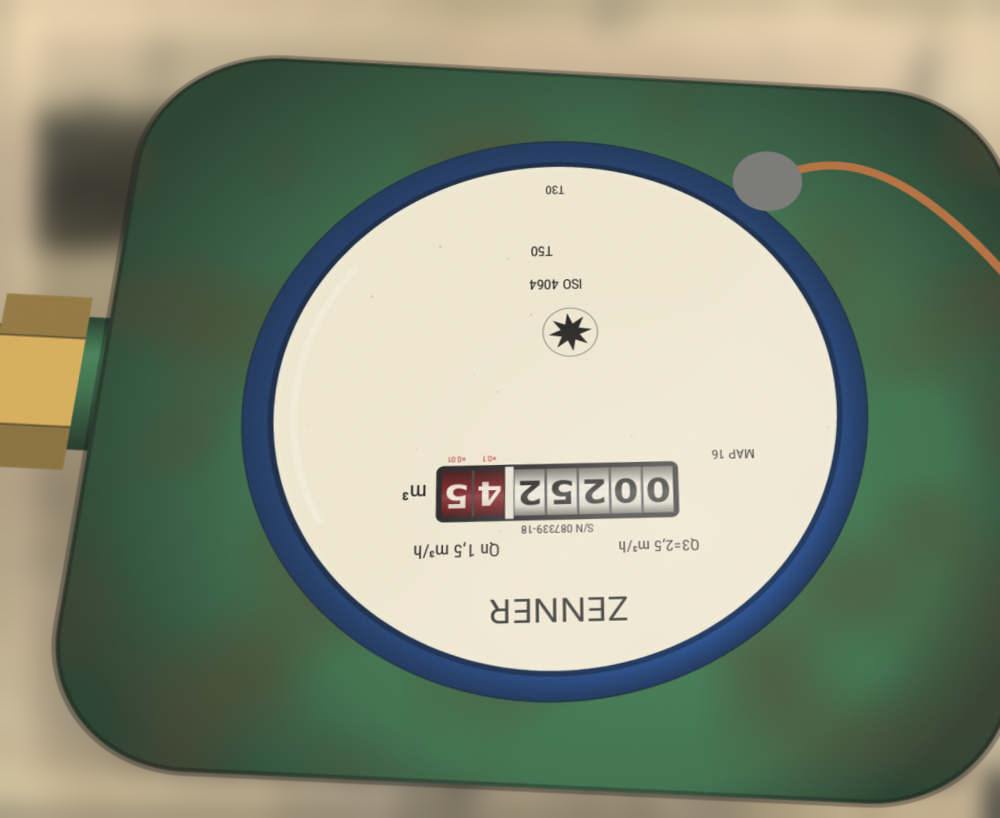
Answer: 252.45 m³
